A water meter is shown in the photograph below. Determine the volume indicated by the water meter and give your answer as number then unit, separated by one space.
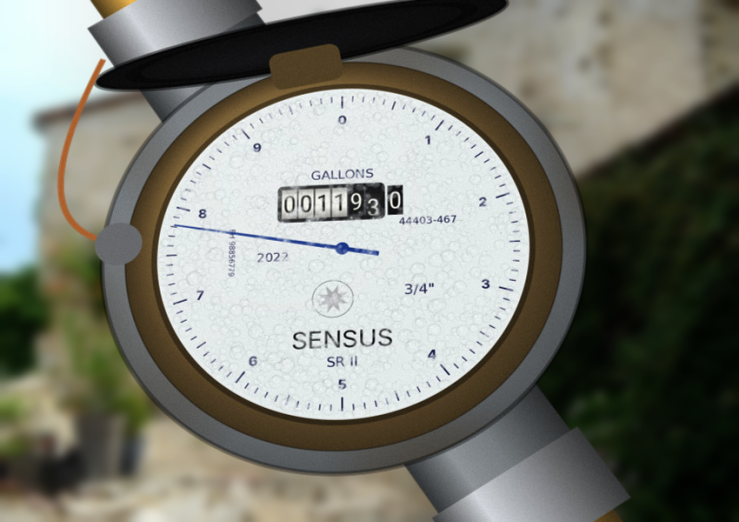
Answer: 11927.8 gal
